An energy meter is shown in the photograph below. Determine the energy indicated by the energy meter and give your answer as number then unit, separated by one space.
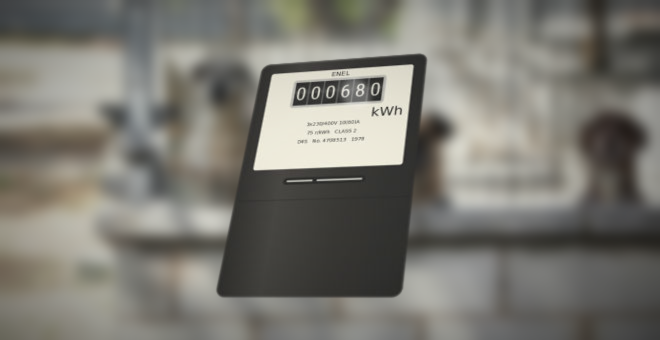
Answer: 680 kWh
